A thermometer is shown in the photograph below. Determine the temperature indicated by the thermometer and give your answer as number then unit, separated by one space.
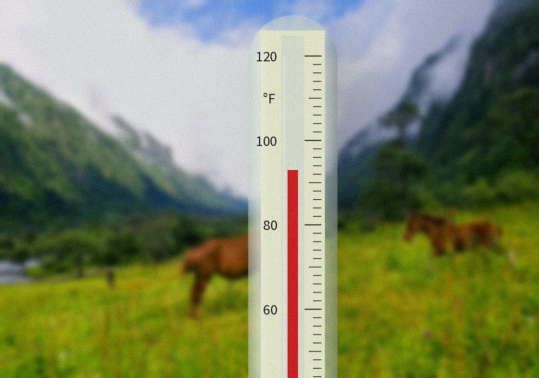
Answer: 93 °F
